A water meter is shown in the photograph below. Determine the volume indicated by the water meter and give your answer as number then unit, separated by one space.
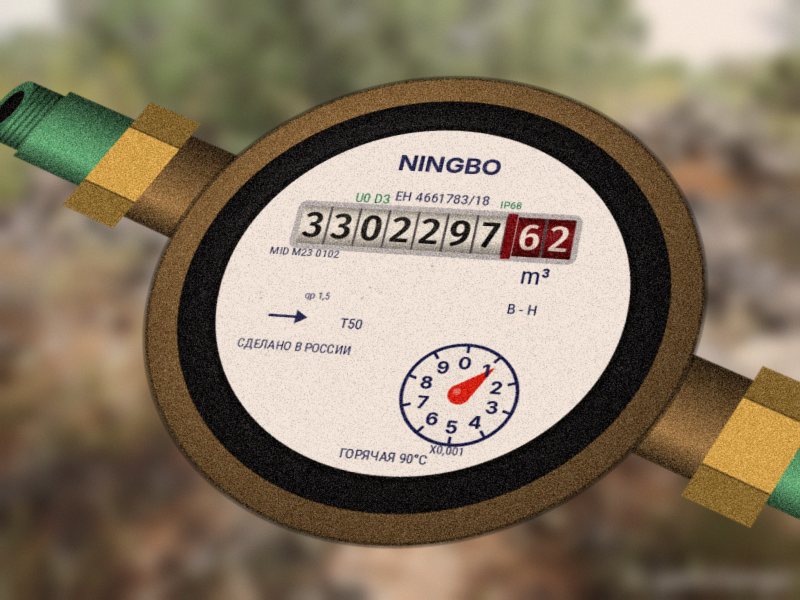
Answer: 3302297.621 m³
